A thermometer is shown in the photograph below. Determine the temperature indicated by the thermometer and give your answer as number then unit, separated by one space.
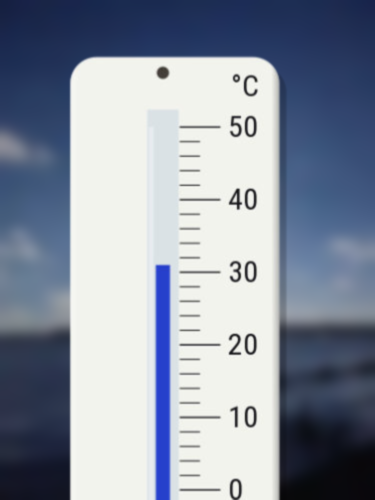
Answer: 31 °C
